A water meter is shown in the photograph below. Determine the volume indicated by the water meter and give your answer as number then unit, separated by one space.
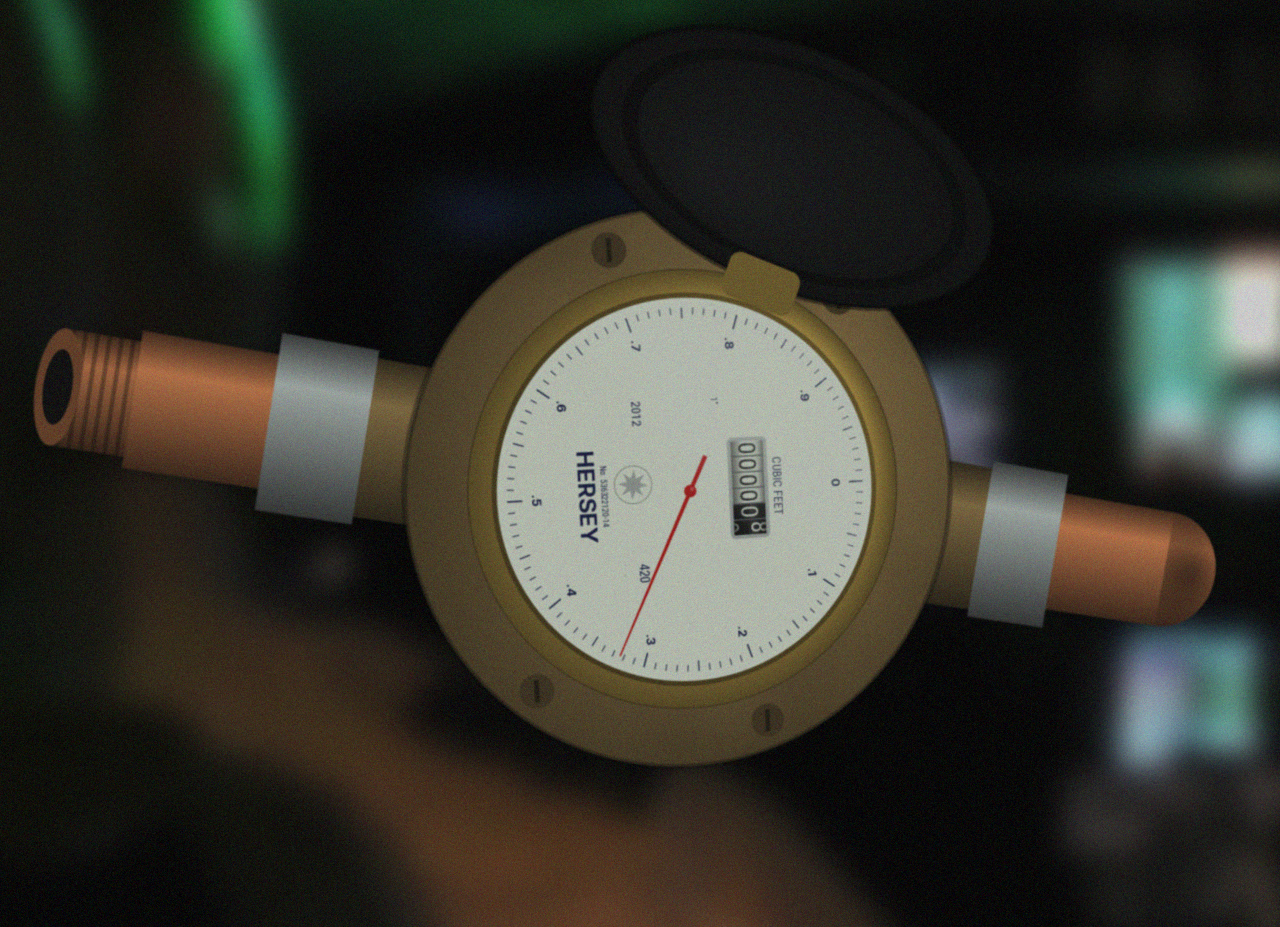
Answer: 8.32 ft³
